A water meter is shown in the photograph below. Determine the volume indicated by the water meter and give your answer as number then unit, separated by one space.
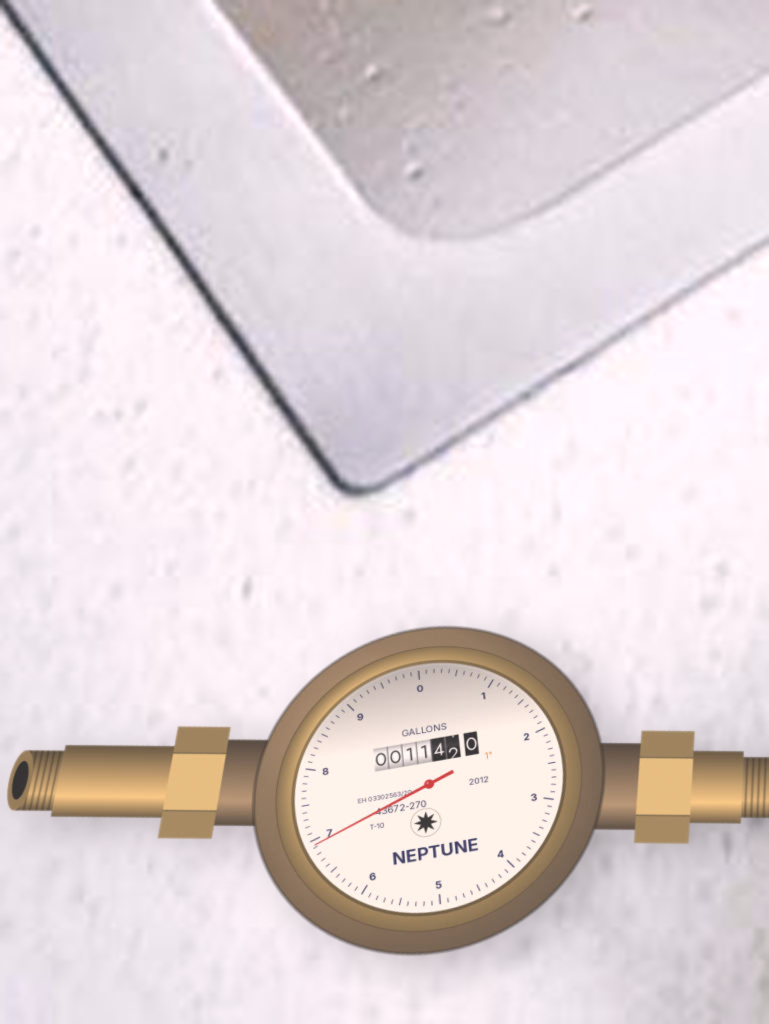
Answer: 11416.9 gal
